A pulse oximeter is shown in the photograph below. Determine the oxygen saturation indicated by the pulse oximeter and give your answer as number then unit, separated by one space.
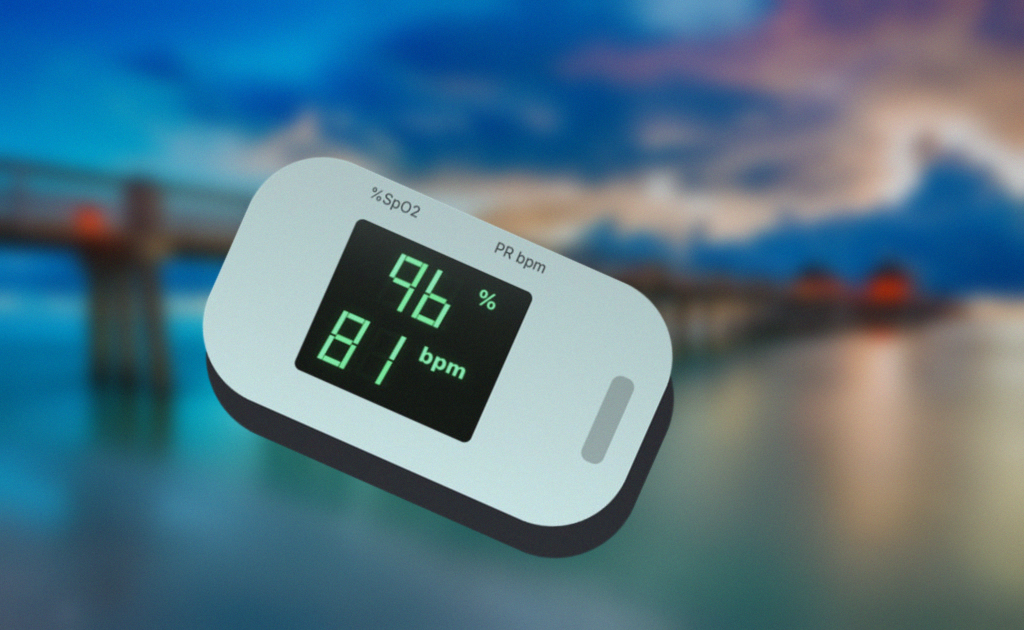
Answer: 96 %
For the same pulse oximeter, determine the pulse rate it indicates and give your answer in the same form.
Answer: 81 bpm
